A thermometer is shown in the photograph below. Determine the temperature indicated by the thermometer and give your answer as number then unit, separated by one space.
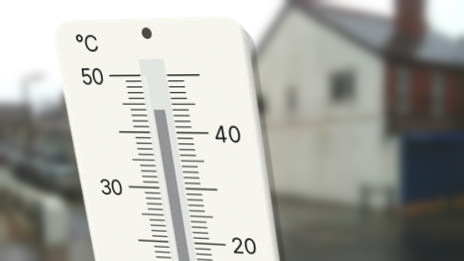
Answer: 44 °C
